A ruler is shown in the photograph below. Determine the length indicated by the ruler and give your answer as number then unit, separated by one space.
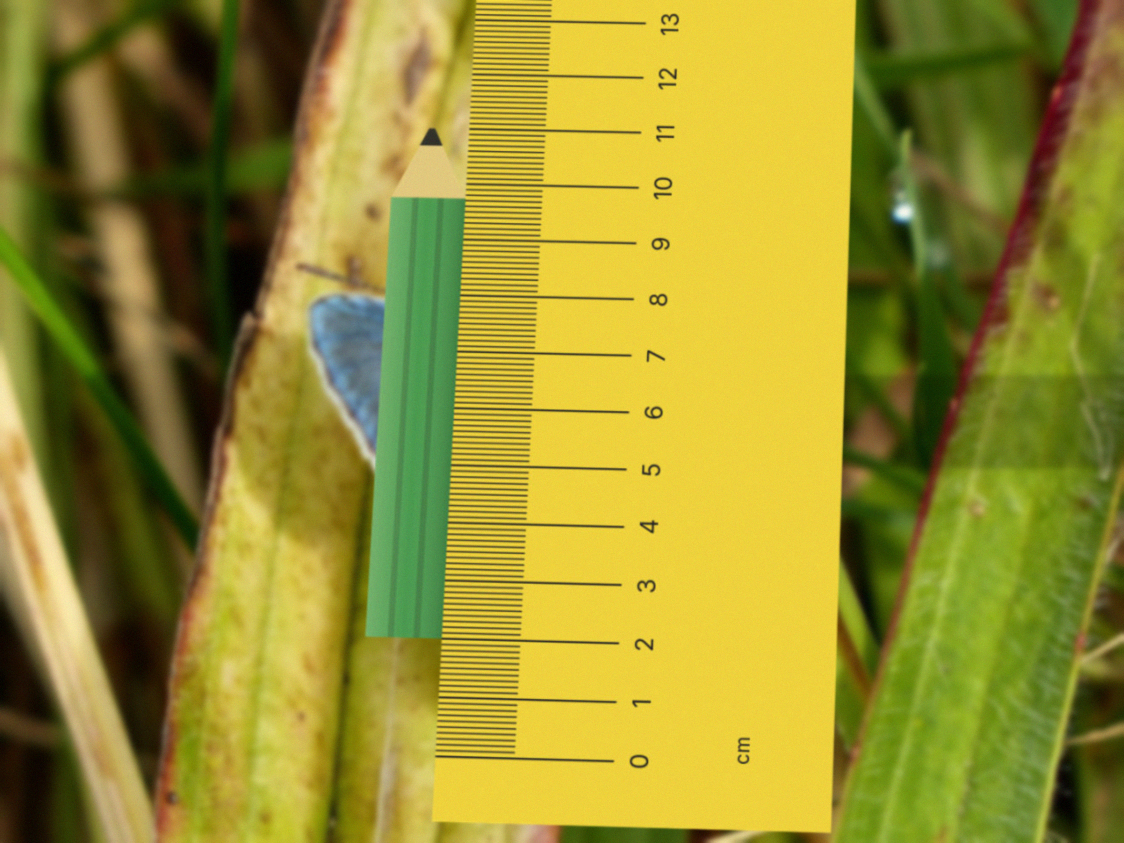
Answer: 9 cm
